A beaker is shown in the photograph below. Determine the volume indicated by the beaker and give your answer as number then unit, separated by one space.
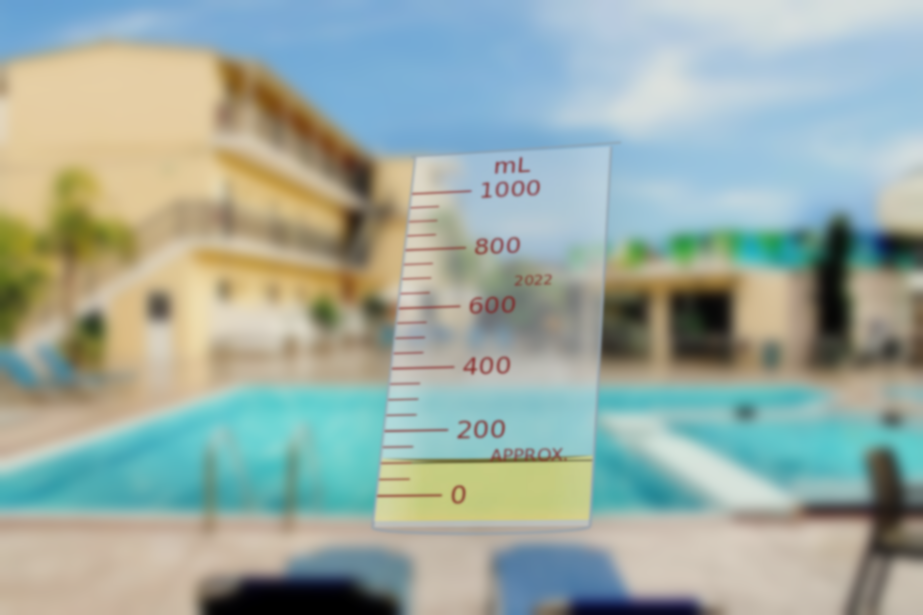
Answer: 100 mL
